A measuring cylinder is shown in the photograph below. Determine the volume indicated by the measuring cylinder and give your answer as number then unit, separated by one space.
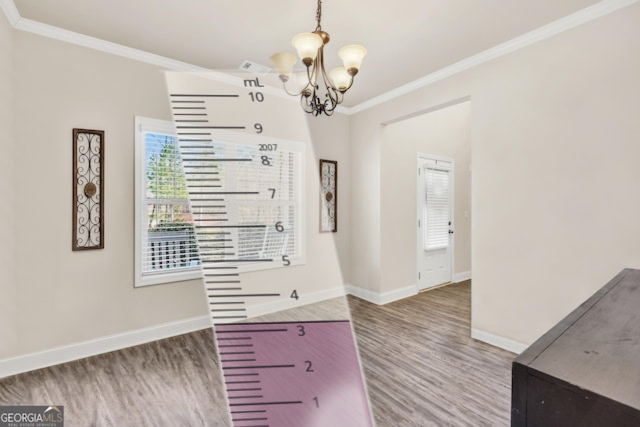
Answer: 3.2 mL
